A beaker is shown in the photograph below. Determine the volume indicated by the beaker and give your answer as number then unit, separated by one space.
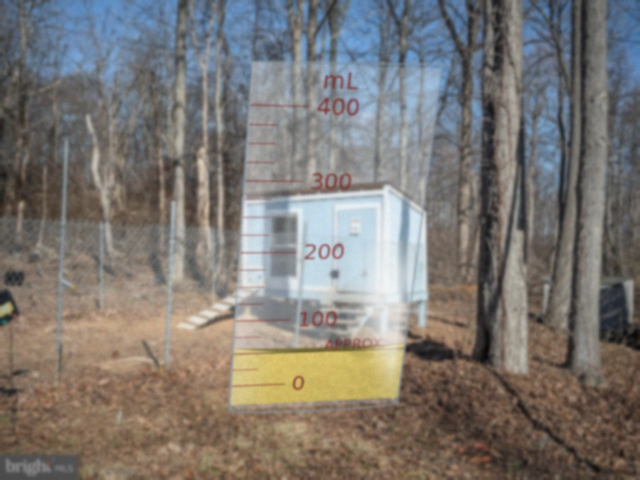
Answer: 50 mL
